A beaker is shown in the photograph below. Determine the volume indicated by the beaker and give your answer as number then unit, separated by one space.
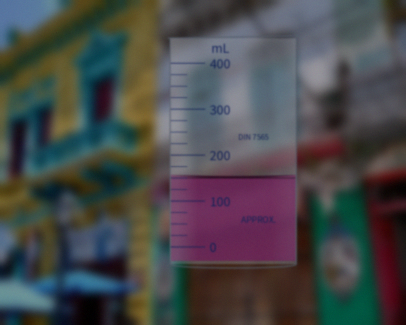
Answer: 150 mL
